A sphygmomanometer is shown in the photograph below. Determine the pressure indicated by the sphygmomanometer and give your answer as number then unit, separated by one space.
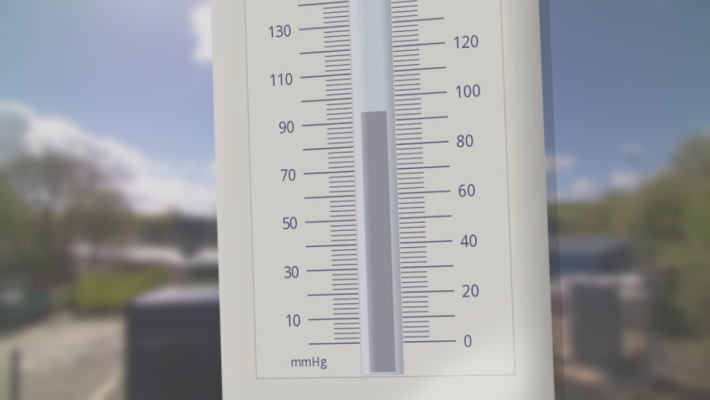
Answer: 94 mmHg
